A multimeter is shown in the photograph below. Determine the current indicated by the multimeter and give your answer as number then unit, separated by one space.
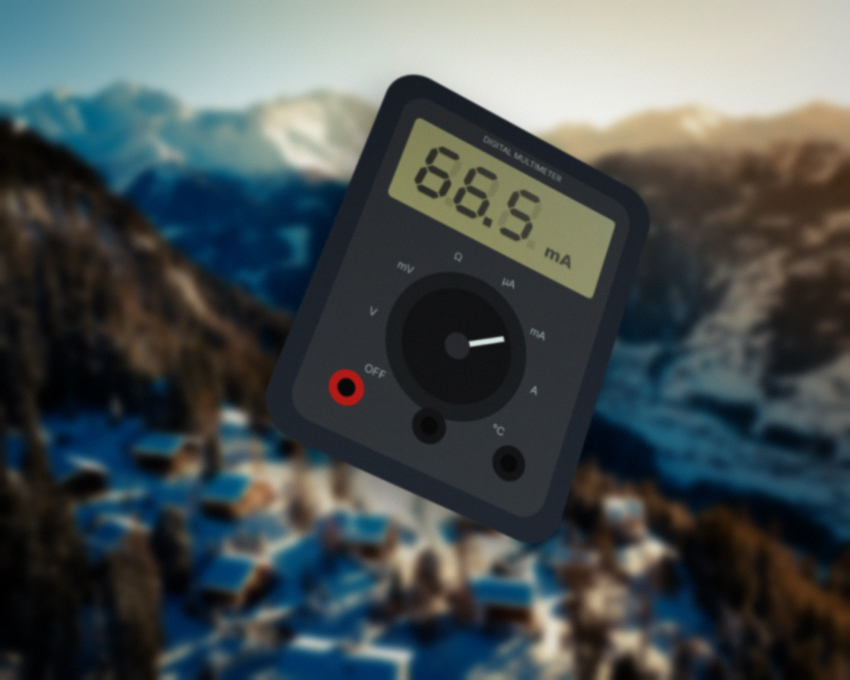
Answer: 66.5 mA
